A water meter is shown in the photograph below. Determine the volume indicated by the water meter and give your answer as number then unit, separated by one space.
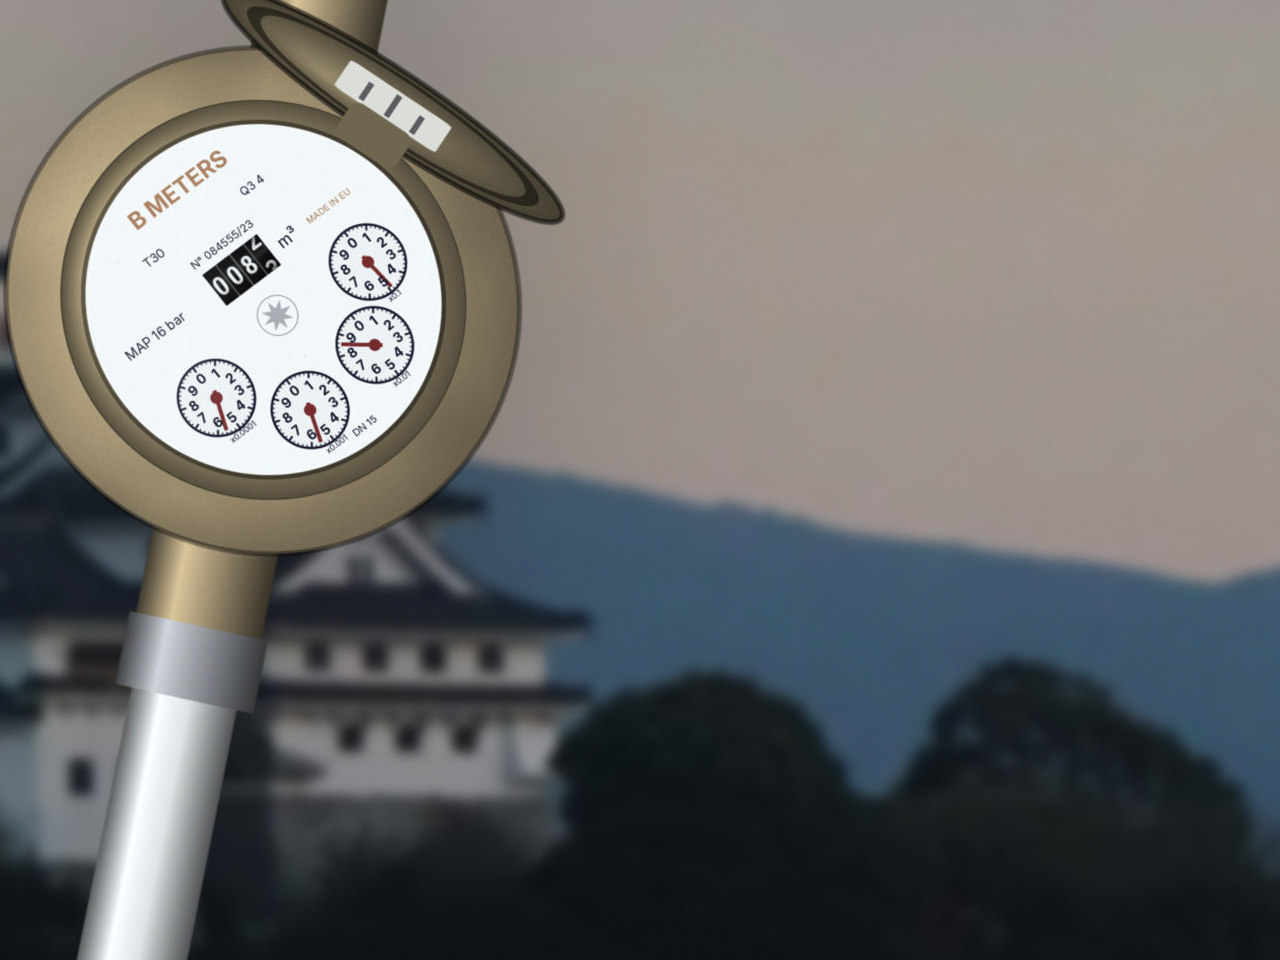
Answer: 82.4855 m³
